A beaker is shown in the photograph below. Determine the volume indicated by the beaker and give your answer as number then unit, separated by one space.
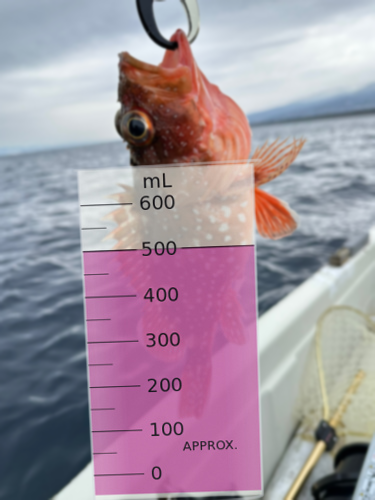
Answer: 500 mL
